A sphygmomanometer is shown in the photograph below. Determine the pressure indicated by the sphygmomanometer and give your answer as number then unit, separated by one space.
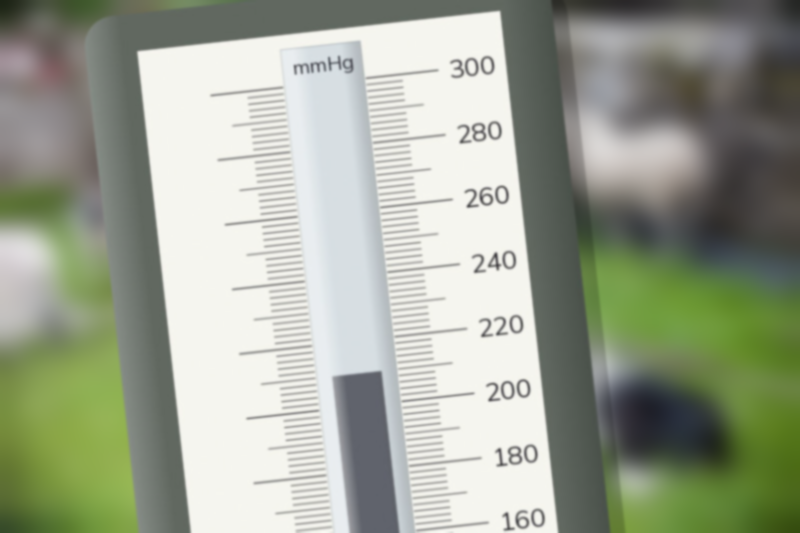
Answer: 210 mmHg
